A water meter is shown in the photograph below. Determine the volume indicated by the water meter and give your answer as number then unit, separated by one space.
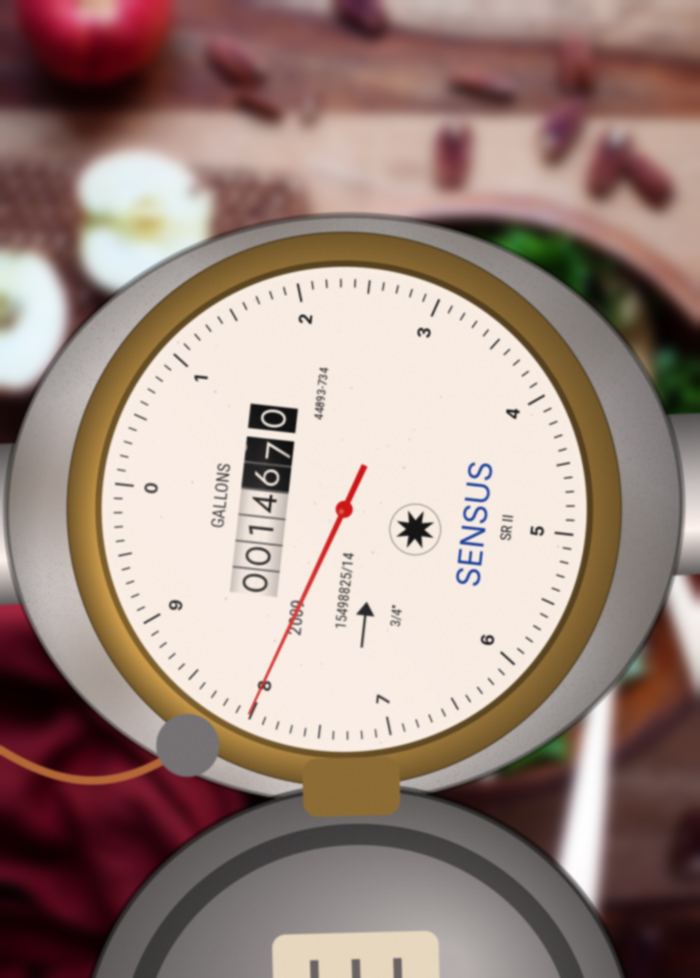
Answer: 14668.0 gal
